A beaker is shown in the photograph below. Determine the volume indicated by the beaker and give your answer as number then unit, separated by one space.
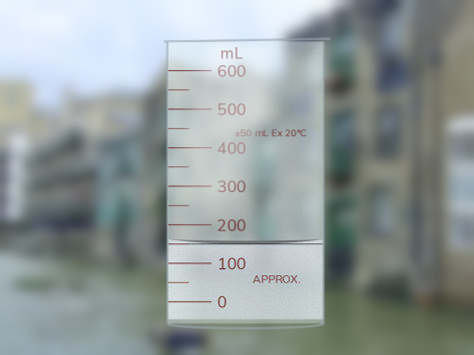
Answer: 150 mL
